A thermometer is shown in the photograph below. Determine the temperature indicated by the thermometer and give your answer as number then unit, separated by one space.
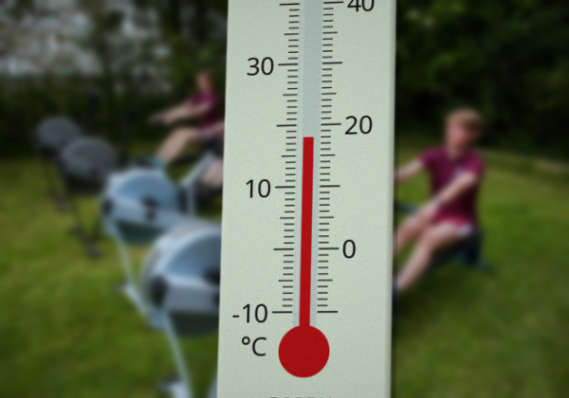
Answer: 18 °C
